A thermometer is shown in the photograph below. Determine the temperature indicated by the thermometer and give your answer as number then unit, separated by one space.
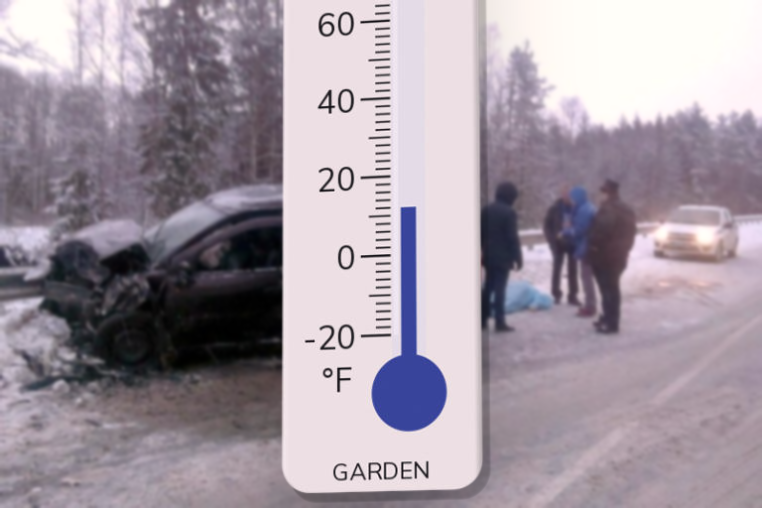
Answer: 12 °F
